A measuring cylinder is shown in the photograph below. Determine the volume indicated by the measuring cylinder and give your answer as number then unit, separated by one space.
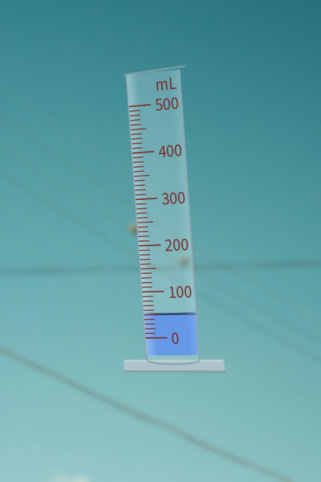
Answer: 50 mL
